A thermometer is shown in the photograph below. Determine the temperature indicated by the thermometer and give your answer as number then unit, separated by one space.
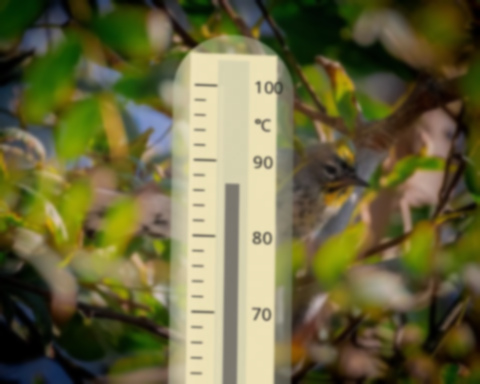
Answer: 87 °C
